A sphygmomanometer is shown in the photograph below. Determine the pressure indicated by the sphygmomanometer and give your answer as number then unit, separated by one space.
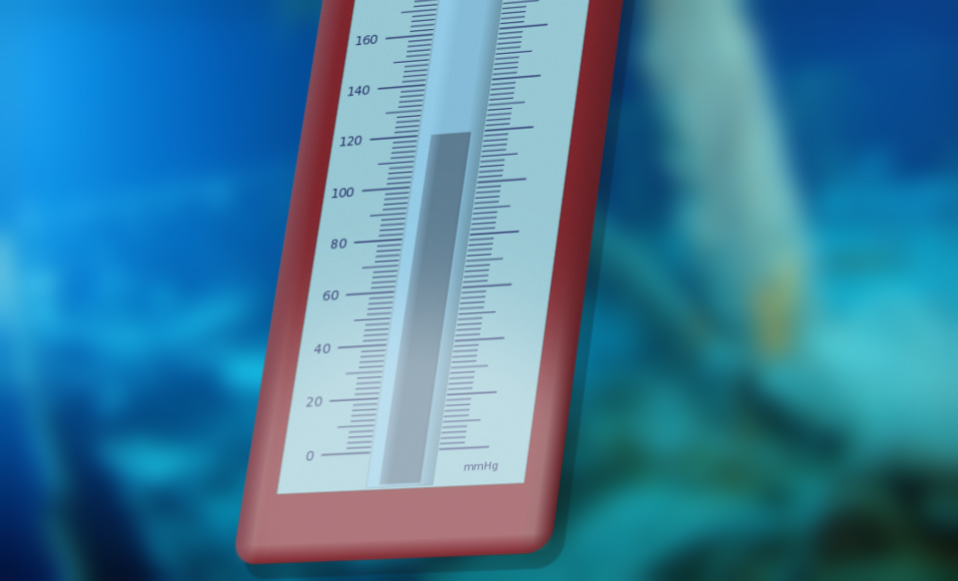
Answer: 120 mmHg
